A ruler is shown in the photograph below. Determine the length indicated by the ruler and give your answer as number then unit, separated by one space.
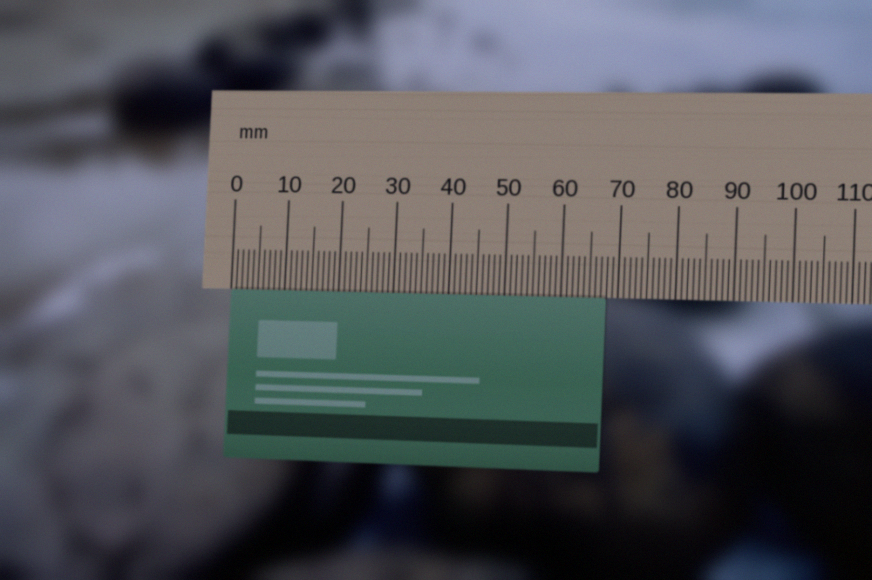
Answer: 68 mm
